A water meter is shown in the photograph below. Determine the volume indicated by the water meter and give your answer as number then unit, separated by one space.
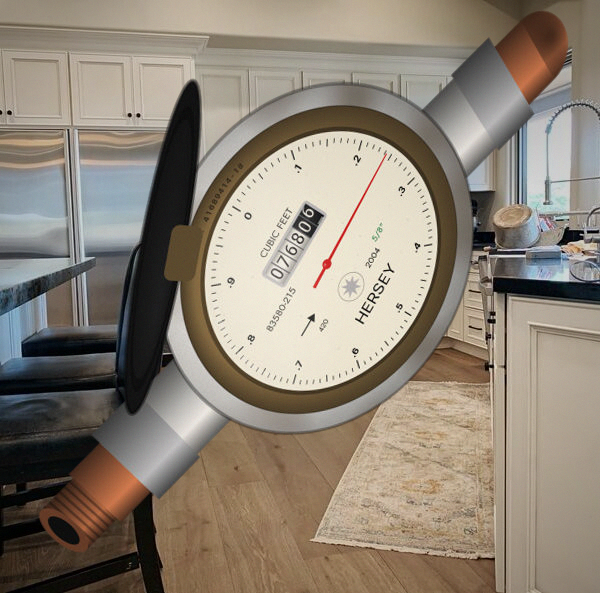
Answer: 76806.24 ft³
